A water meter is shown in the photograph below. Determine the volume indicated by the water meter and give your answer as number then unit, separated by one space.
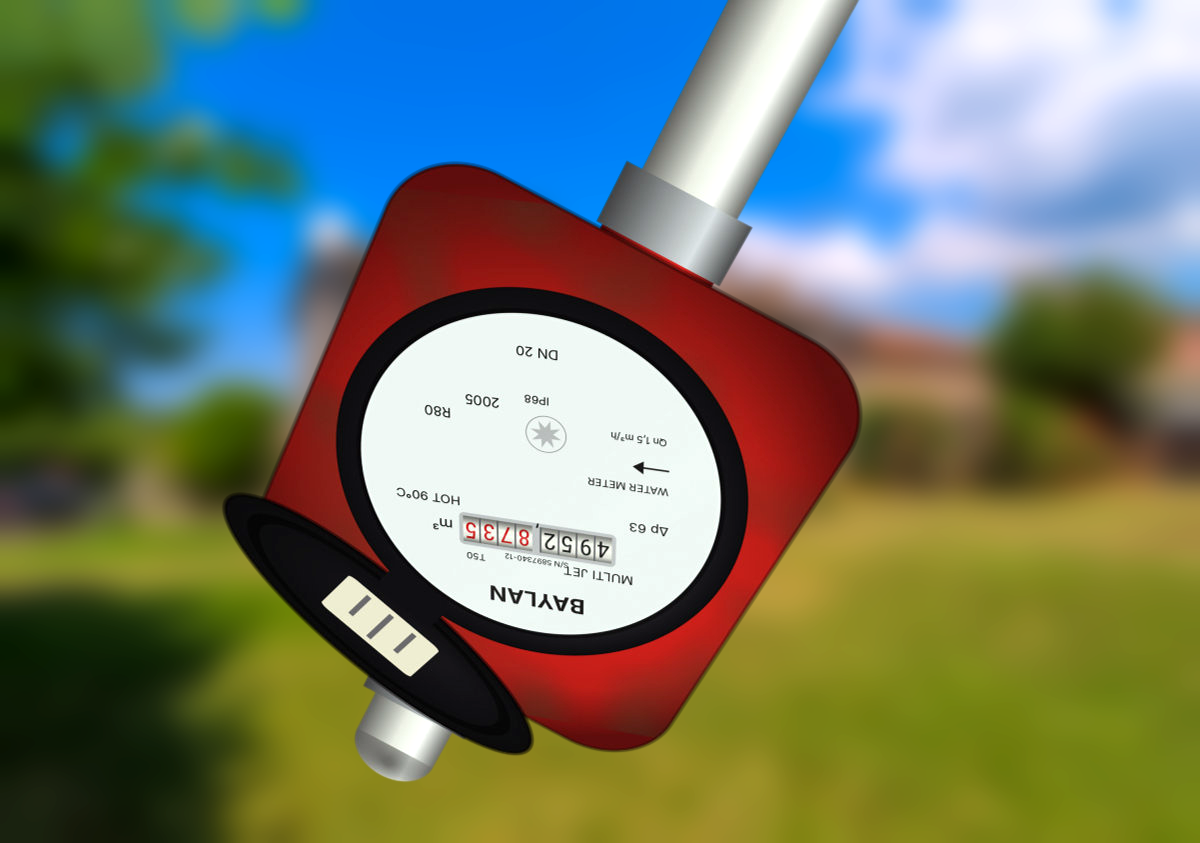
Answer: 4952.8735 m³
